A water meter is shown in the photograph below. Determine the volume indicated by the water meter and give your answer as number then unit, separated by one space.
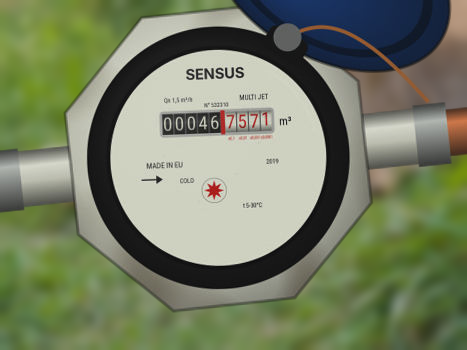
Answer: 46.7571 m³
